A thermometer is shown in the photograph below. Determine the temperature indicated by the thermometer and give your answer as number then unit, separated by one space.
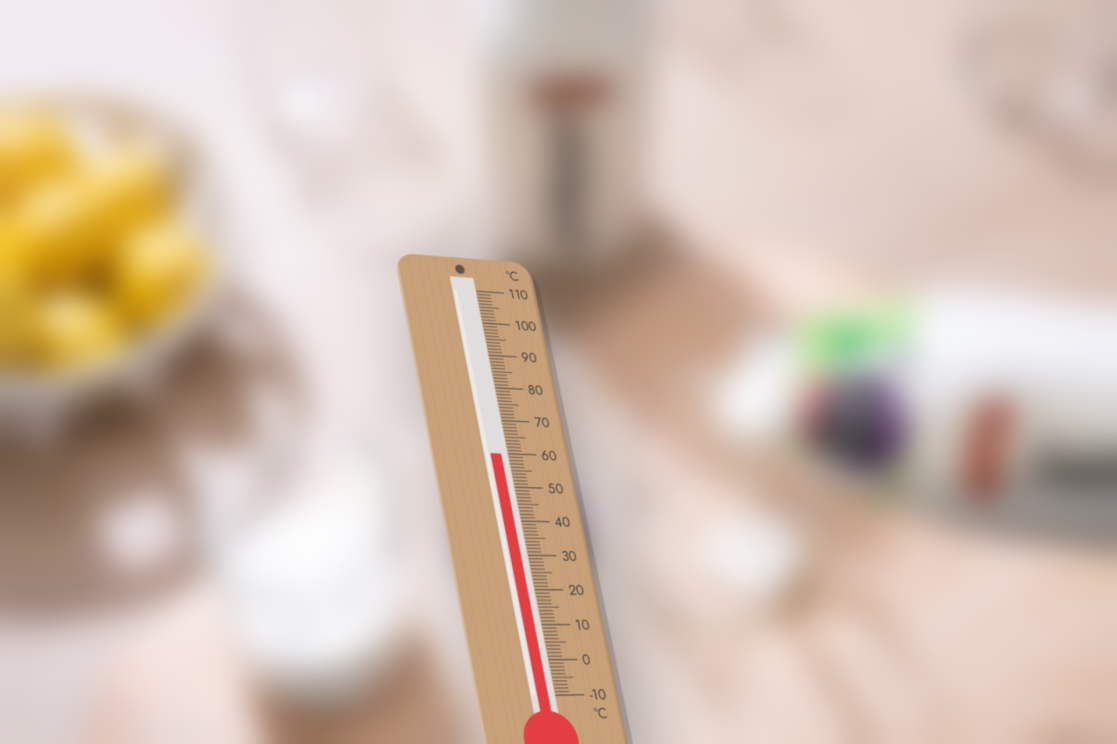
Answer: 60 °C
